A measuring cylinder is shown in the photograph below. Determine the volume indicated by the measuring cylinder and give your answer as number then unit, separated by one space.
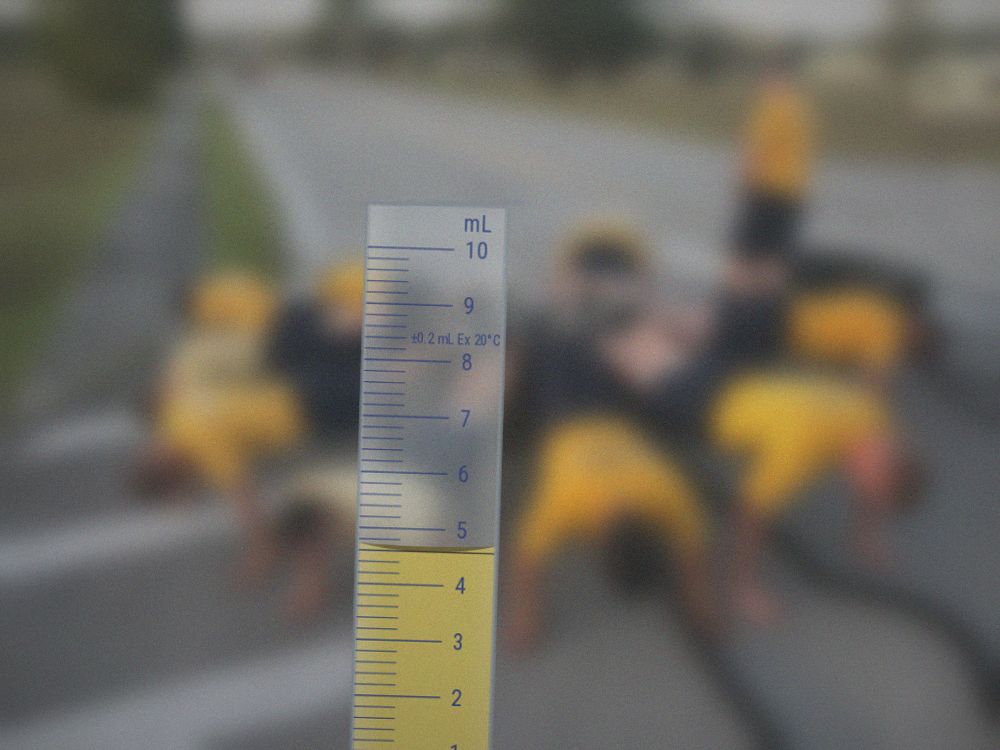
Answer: 4.6 mL
